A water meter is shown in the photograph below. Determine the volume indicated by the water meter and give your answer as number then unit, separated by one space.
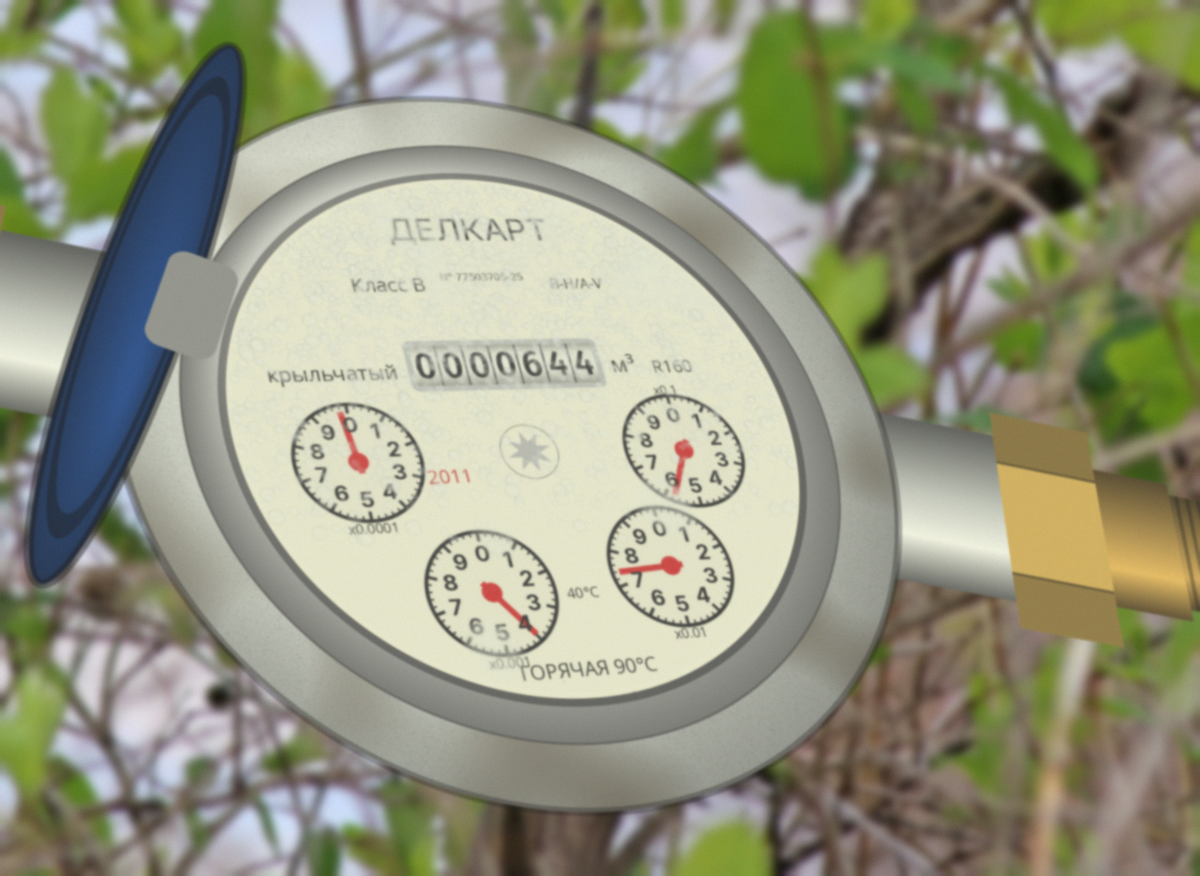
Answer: 644.5739 m³
